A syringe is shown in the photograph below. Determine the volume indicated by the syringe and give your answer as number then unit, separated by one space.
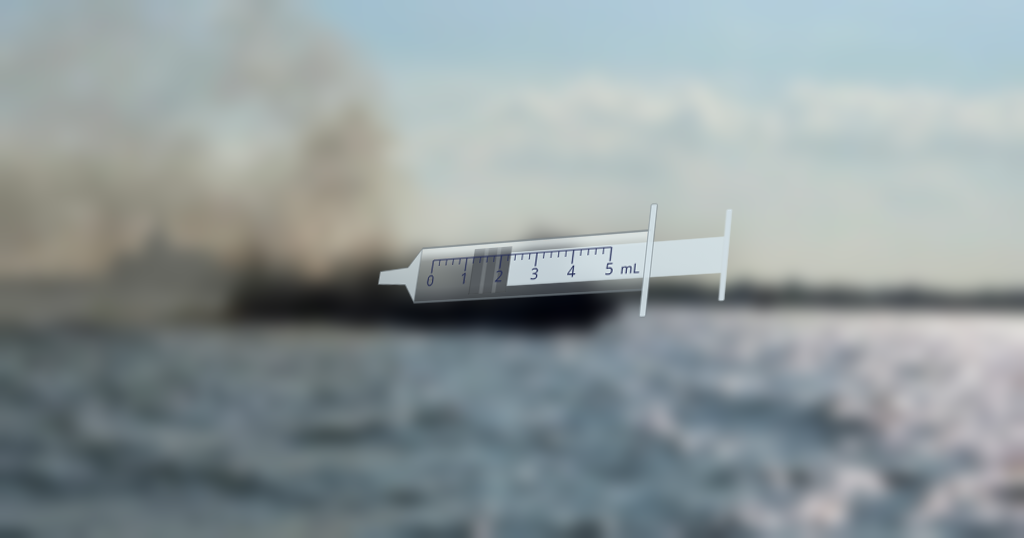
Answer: 1.2 mL
